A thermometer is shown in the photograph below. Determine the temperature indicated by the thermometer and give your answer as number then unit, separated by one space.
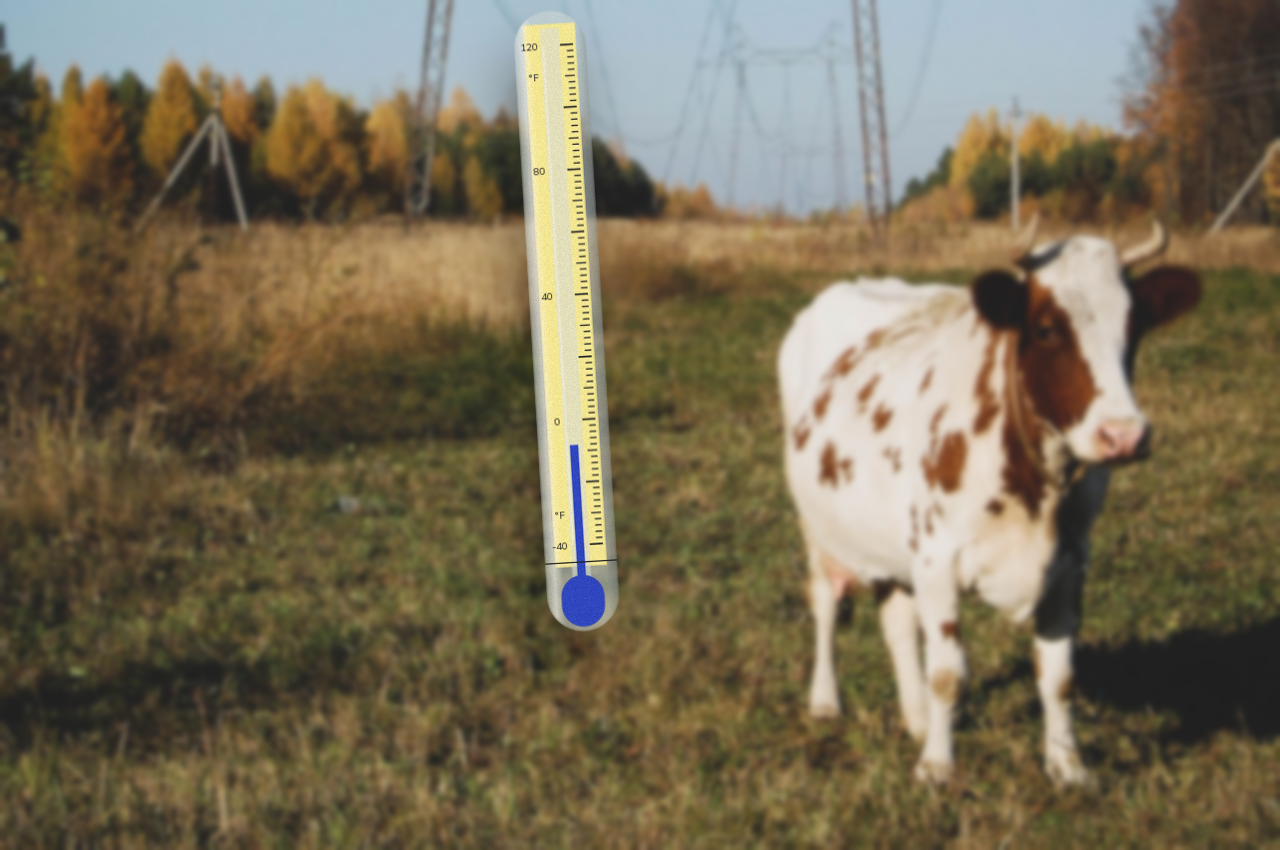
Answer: -8 °F
